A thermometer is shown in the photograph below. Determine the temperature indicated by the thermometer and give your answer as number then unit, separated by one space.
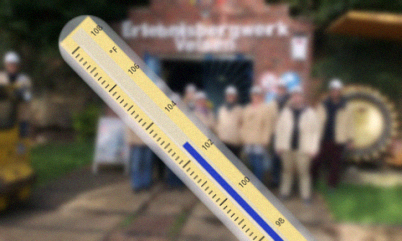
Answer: 102.6 °F
